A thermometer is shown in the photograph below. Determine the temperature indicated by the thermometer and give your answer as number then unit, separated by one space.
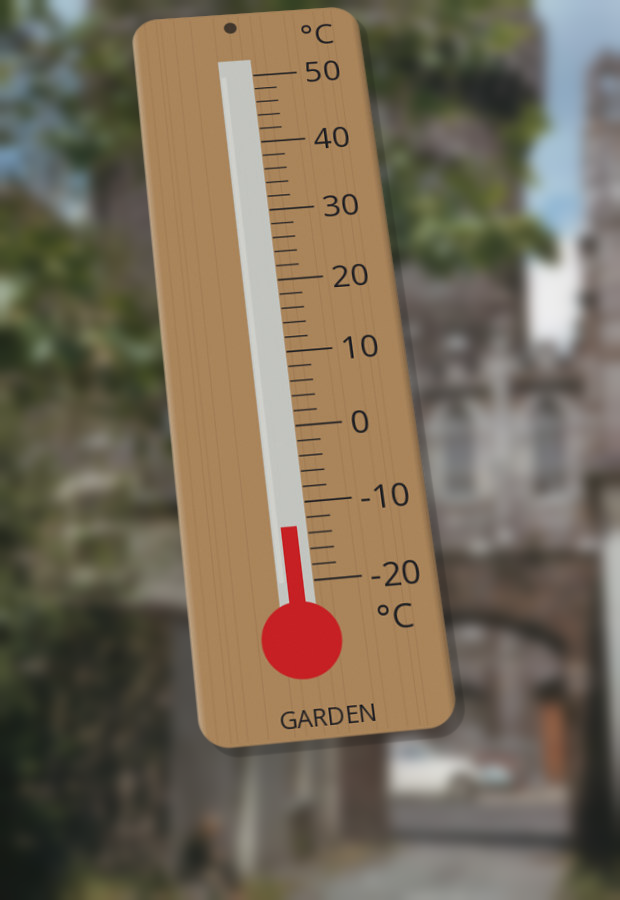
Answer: -13 °C
